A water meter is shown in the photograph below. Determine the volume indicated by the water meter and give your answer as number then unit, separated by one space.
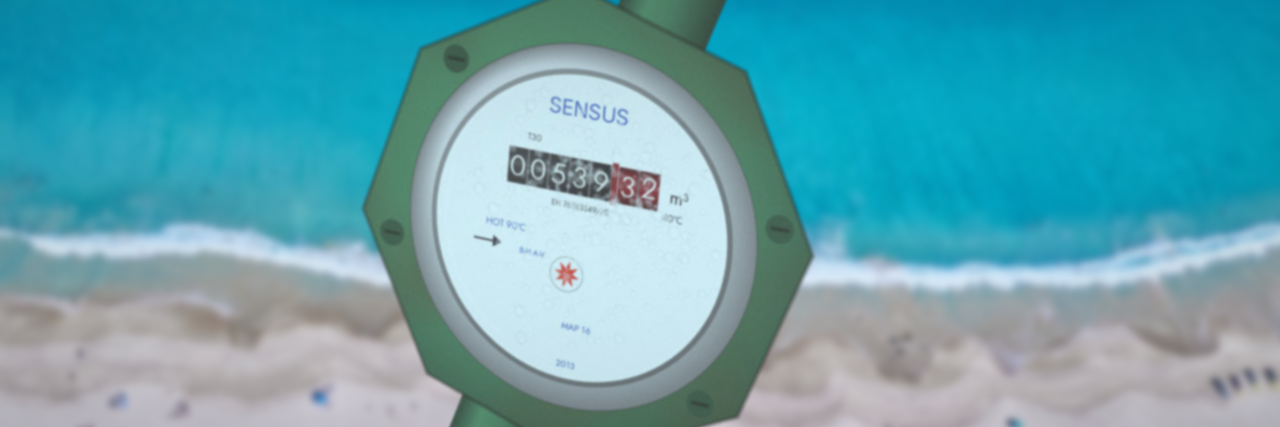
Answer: 539.32 m³
